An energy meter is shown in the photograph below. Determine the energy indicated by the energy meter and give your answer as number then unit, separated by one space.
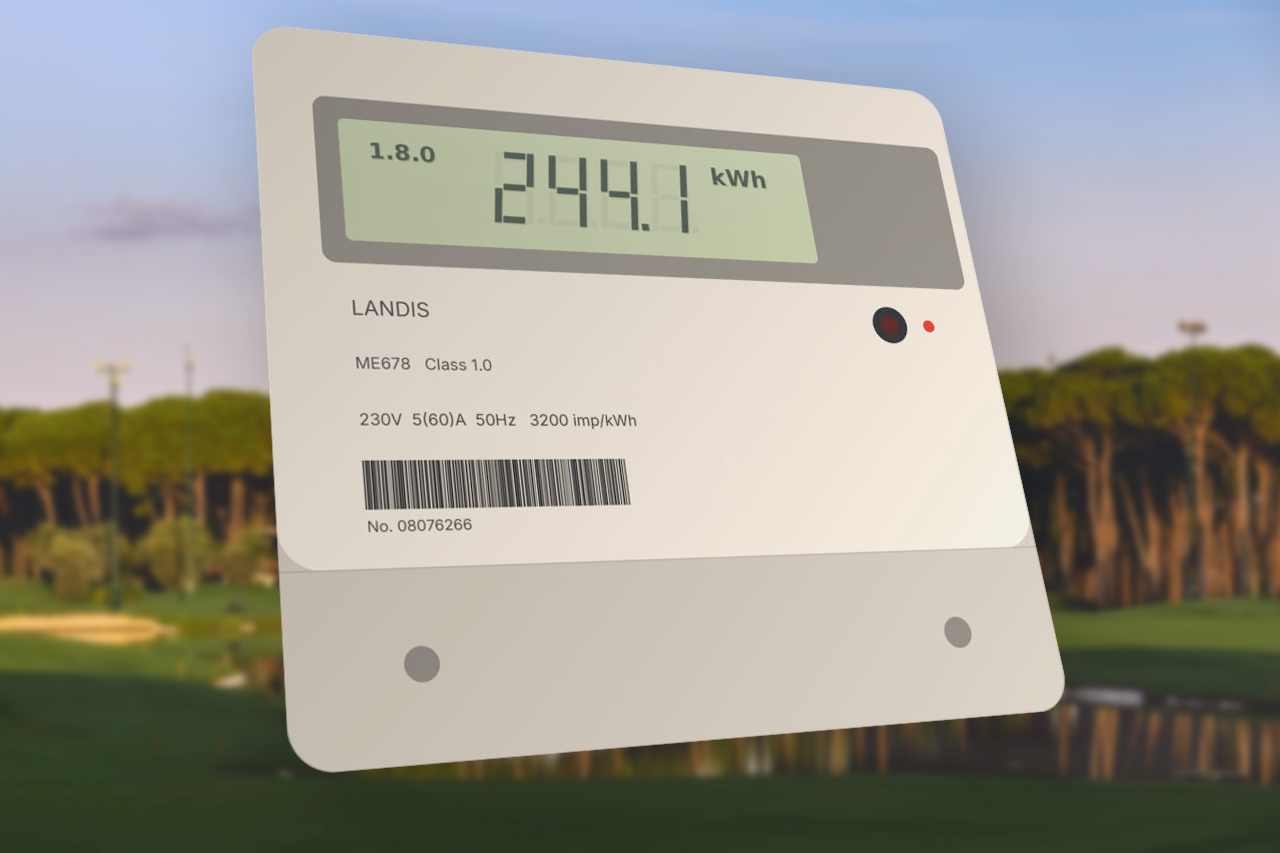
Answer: 244.1 kWh
